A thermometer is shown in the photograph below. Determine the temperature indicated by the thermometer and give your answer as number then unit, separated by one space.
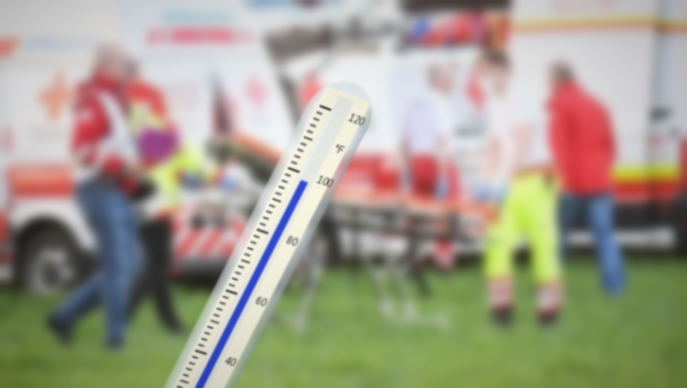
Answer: 98 °F
